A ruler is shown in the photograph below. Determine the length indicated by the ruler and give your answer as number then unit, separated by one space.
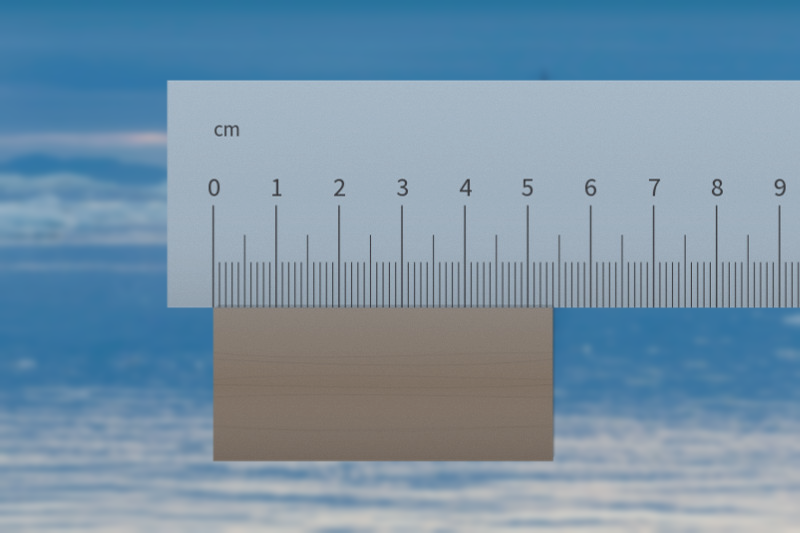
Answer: 5.4 cm
